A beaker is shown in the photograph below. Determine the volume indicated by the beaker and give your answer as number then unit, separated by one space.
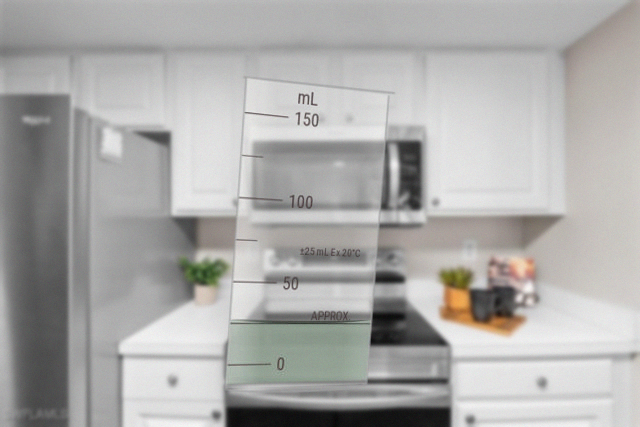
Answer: 25 mL
